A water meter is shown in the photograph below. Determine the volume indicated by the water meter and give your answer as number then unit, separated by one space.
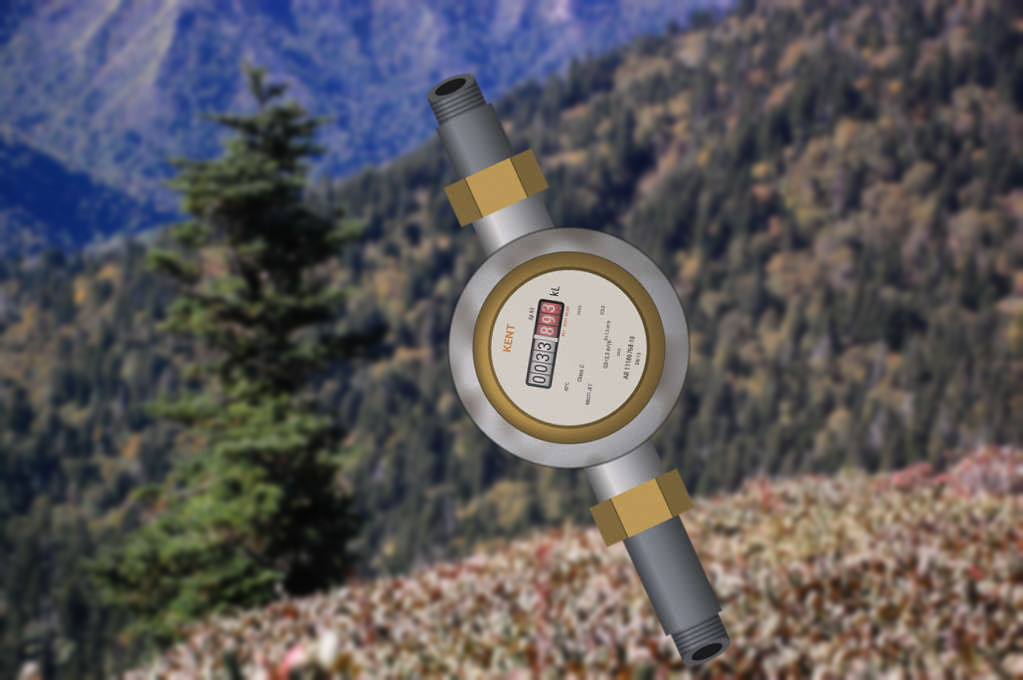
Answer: 33.893 kL
